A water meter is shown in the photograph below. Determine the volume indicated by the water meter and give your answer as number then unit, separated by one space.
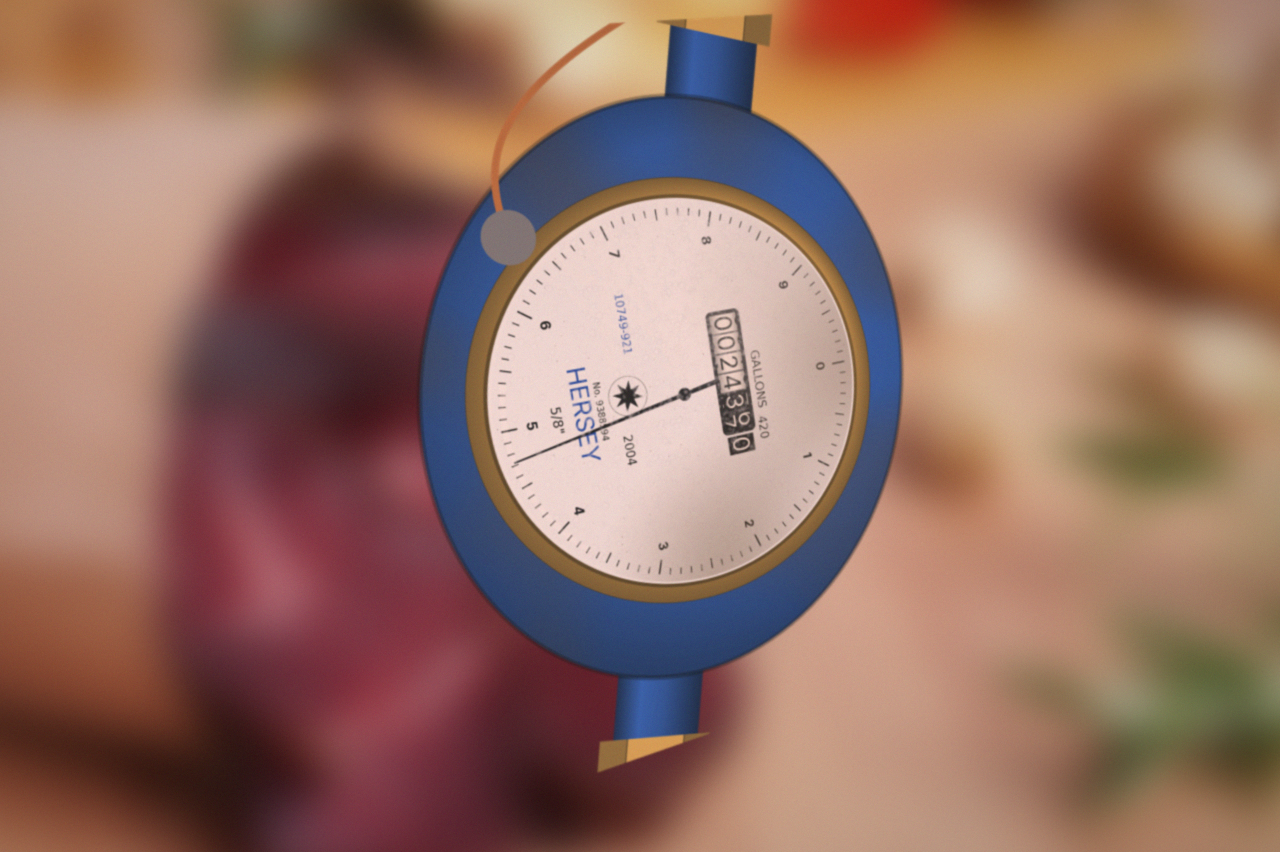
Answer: 24364.7 gal
